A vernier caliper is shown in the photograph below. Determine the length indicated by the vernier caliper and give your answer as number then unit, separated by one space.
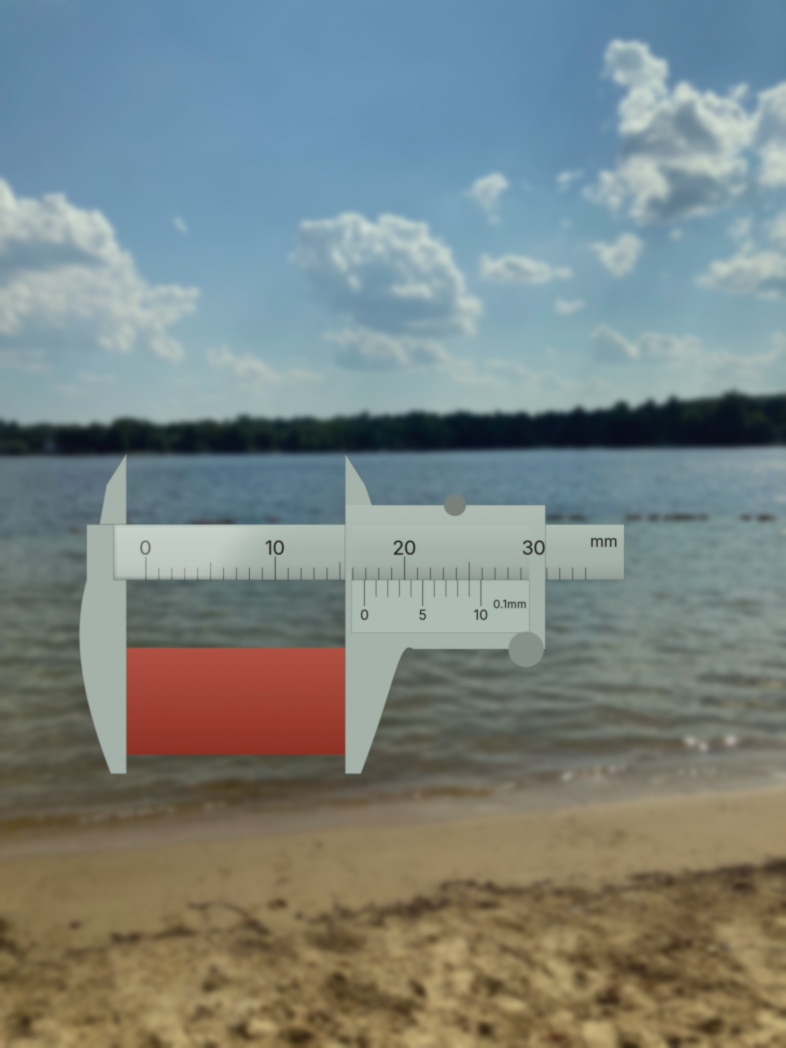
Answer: 16.9 mm
